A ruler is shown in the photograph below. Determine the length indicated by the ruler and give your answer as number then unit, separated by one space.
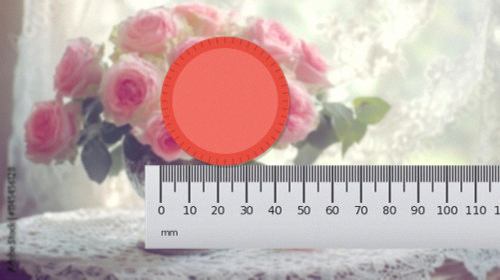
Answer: 45 mm
